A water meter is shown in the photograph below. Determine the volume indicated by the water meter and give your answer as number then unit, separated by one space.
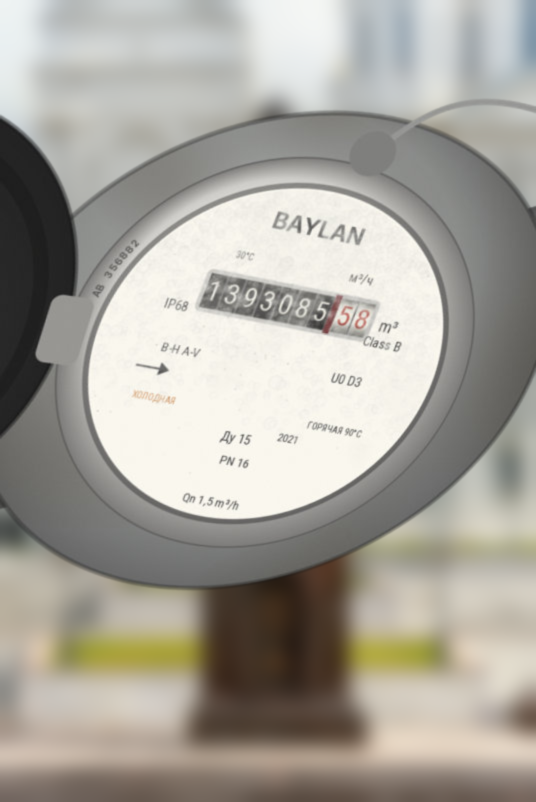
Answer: 1393085.58 m³
